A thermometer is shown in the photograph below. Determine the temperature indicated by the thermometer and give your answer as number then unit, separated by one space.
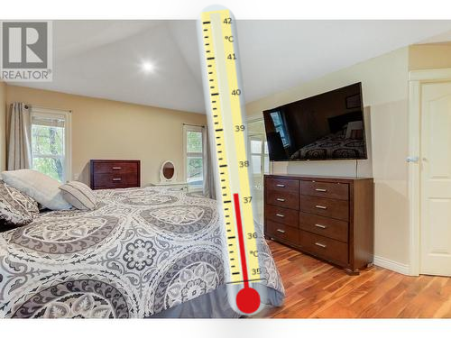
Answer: 37.2 °C
